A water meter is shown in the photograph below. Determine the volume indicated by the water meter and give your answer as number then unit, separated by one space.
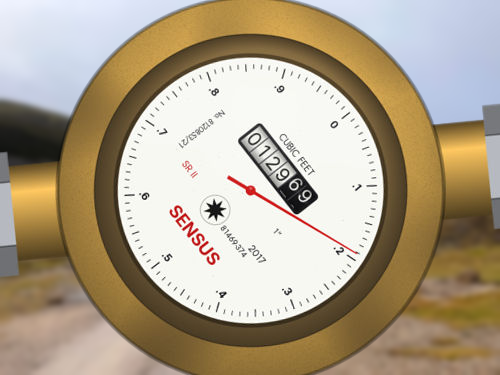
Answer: 12969.19 ft³
